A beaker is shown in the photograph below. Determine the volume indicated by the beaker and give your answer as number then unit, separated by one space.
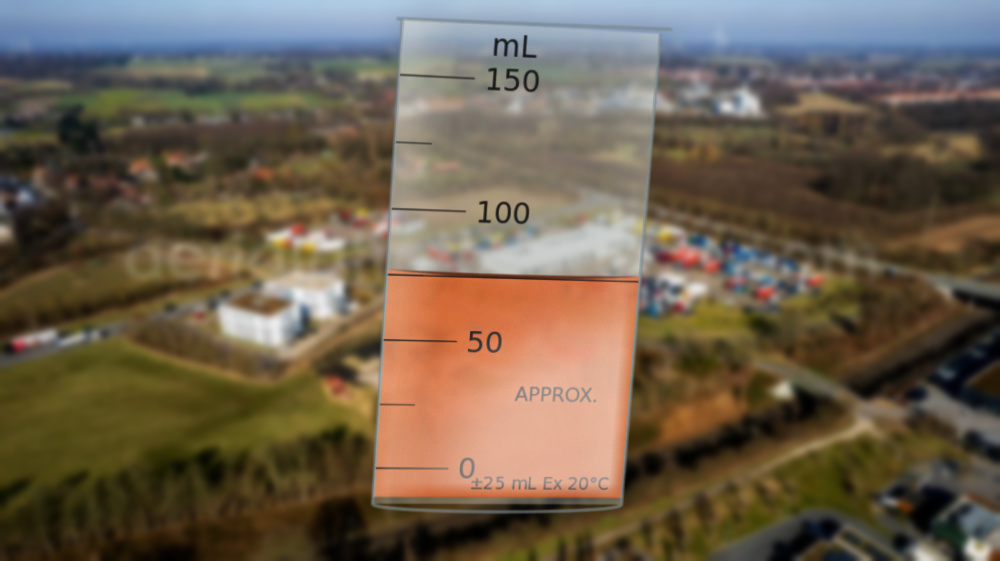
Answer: 75 mL
